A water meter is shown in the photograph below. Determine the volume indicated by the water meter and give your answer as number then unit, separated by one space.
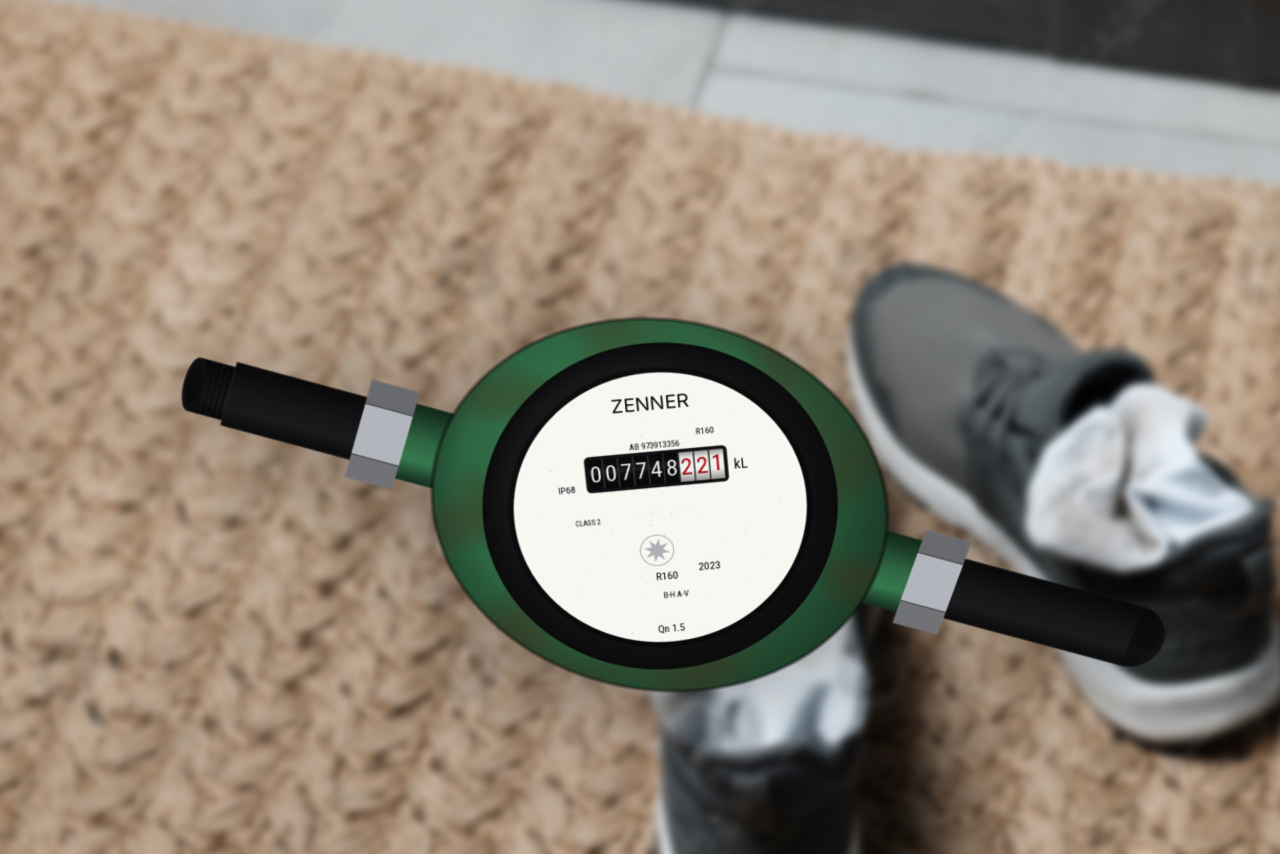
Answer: 7748.221 kL
